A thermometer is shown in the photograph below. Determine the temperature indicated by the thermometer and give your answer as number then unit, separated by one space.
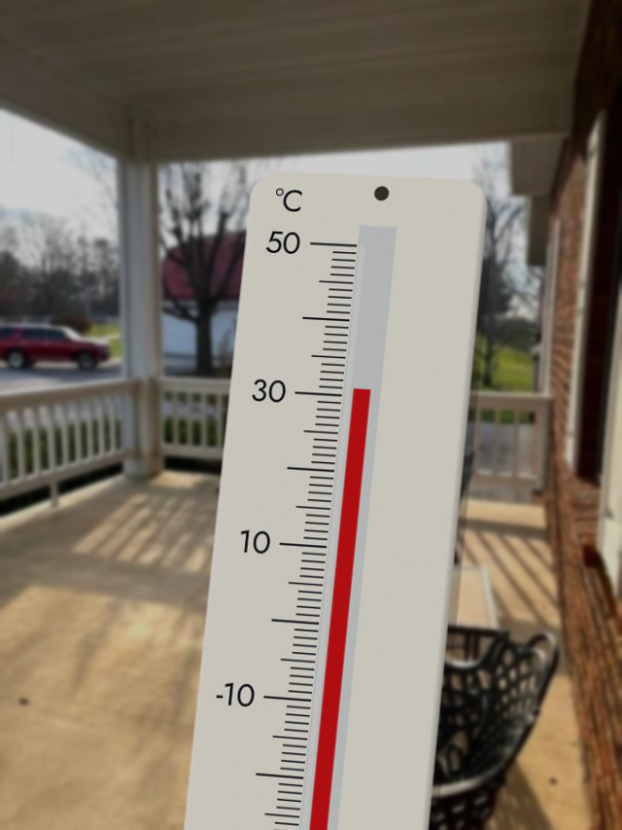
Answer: 31 °C
